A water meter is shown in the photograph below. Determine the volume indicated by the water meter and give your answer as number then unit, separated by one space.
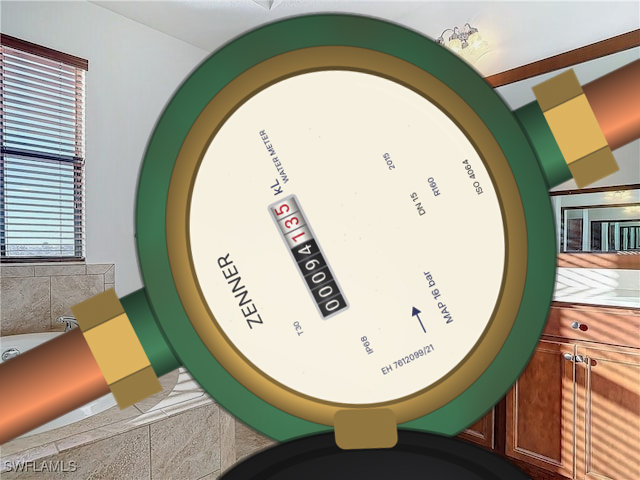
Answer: 94.135 kL
